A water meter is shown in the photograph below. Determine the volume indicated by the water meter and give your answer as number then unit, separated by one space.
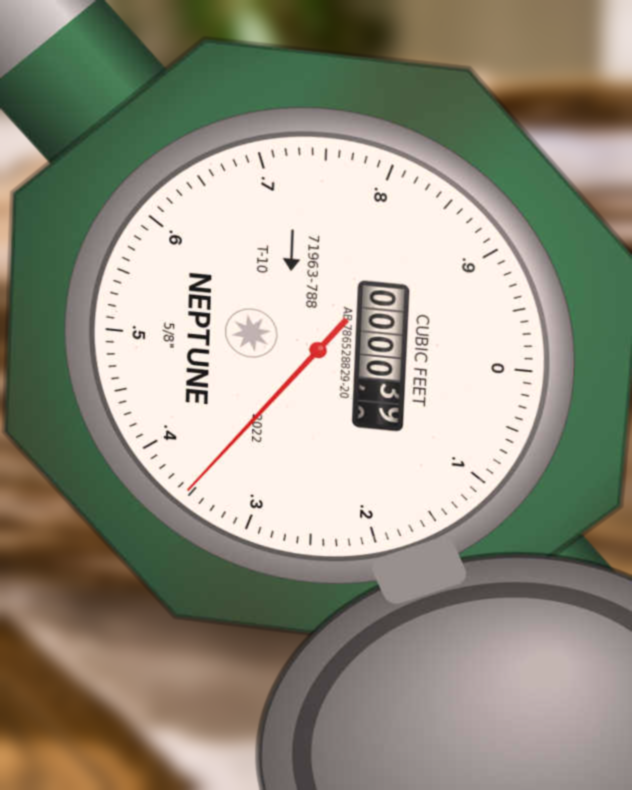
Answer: 39.35 ft³
